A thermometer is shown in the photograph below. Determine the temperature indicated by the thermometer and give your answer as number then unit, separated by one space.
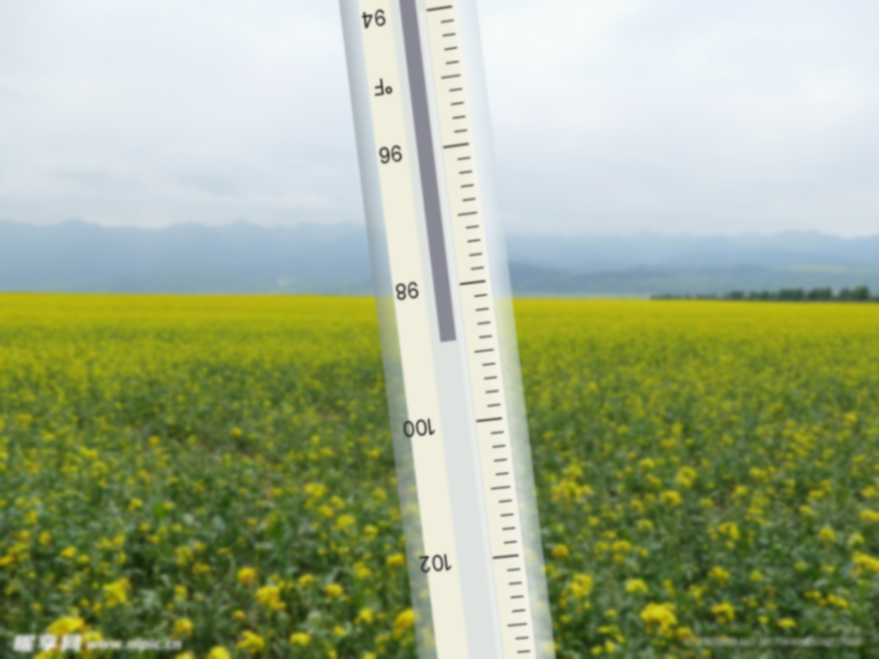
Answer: 98.8 °F
